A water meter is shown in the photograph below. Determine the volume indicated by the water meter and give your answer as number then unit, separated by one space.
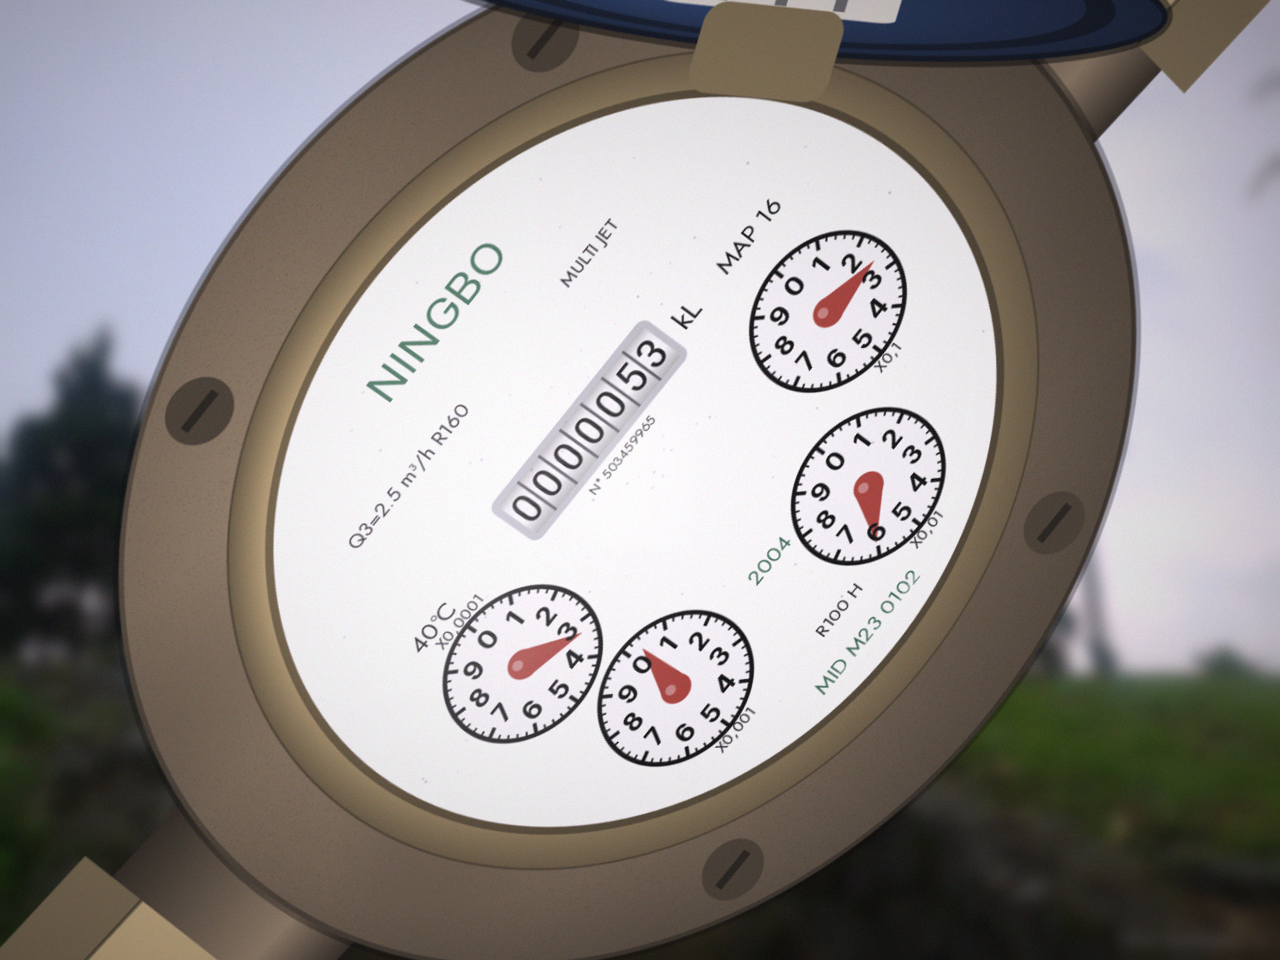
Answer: 53.2603 kL
